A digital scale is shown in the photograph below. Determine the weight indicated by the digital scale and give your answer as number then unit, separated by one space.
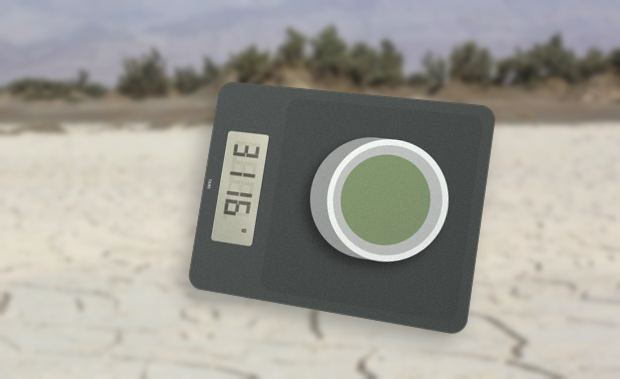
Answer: 3116 g
